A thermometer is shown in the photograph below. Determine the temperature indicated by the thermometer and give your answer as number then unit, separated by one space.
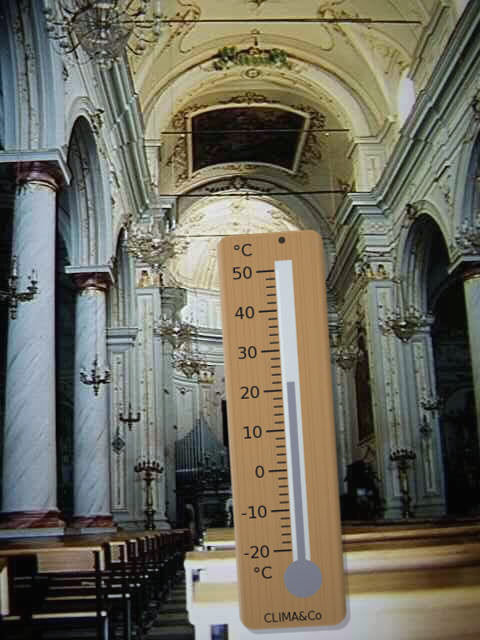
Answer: 22 °C
